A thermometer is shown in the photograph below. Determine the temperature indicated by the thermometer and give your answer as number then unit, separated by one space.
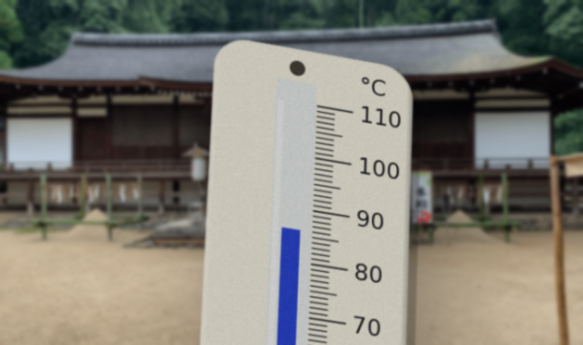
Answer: 86 °C
